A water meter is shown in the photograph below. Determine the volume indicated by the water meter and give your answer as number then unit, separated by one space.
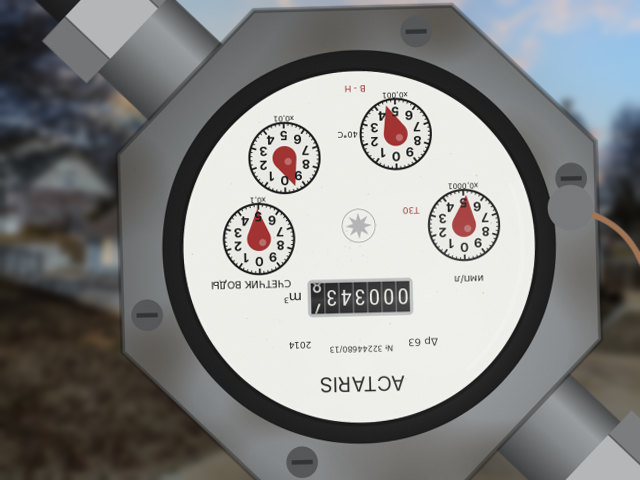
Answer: 3437.4945 m³
